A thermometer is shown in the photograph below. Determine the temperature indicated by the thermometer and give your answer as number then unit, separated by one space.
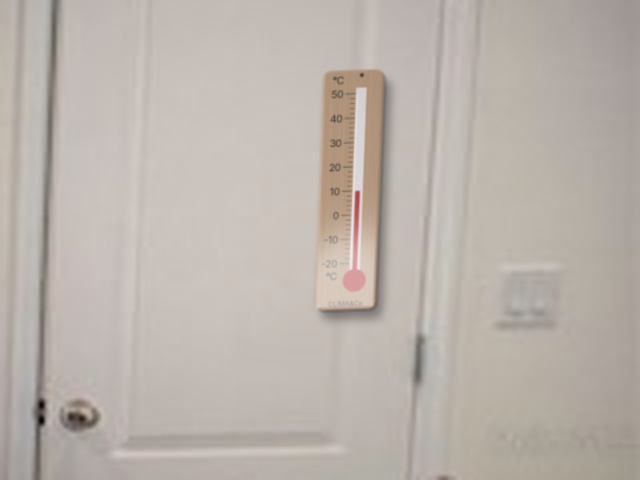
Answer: 10 °C
